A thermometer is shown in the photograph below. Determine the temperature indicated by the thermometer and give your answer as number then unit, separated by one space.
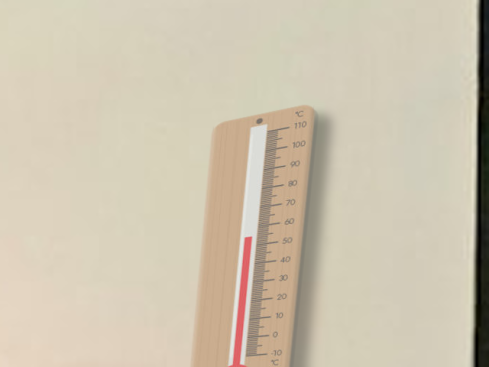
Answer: 55 °C
